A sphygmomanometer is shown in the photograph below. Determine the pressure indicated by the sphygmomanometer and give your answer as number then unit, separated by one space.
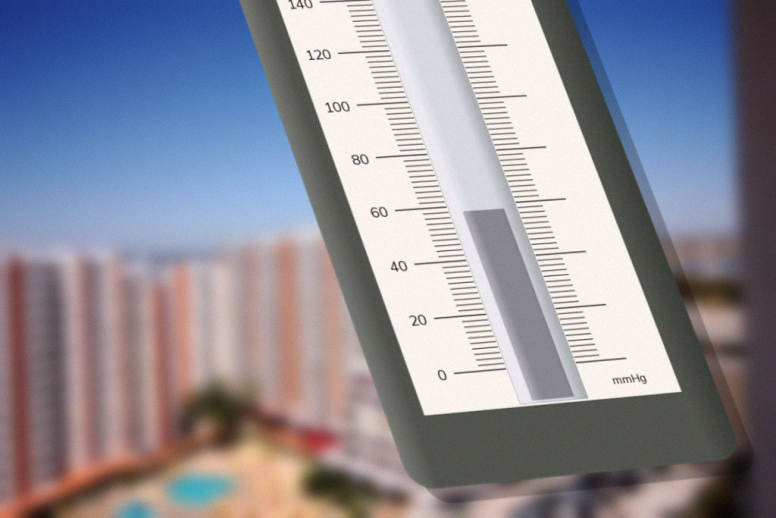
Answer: 58 mmHg
